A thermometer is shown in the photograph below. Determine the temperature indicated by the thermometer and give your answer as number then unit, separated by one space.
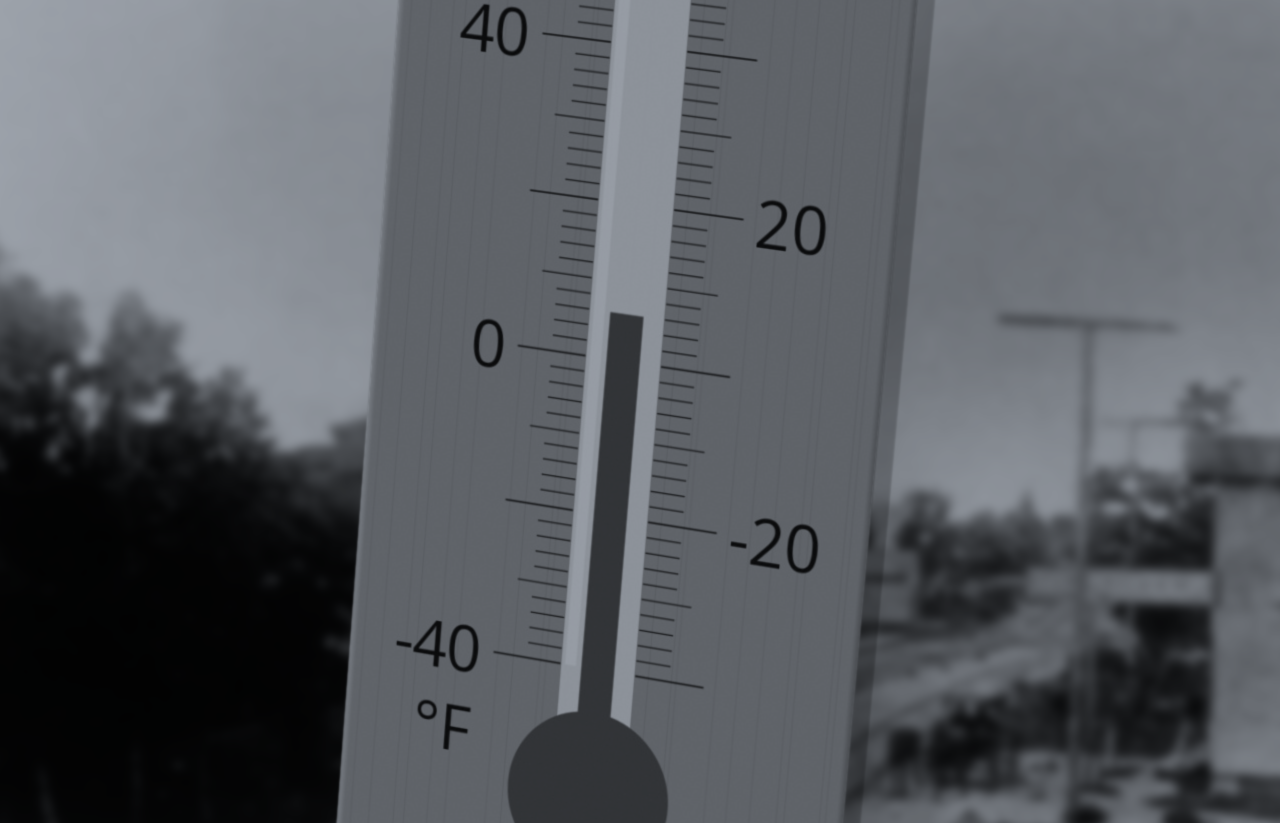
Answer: 6 °F
